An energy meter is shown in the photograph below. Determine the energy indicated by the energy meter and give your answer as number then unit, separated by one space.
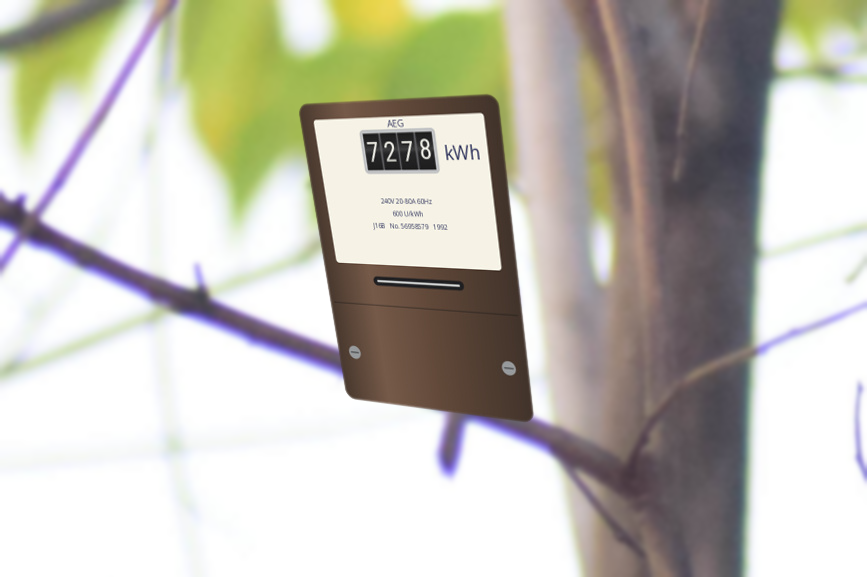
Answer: 7278 kWh
